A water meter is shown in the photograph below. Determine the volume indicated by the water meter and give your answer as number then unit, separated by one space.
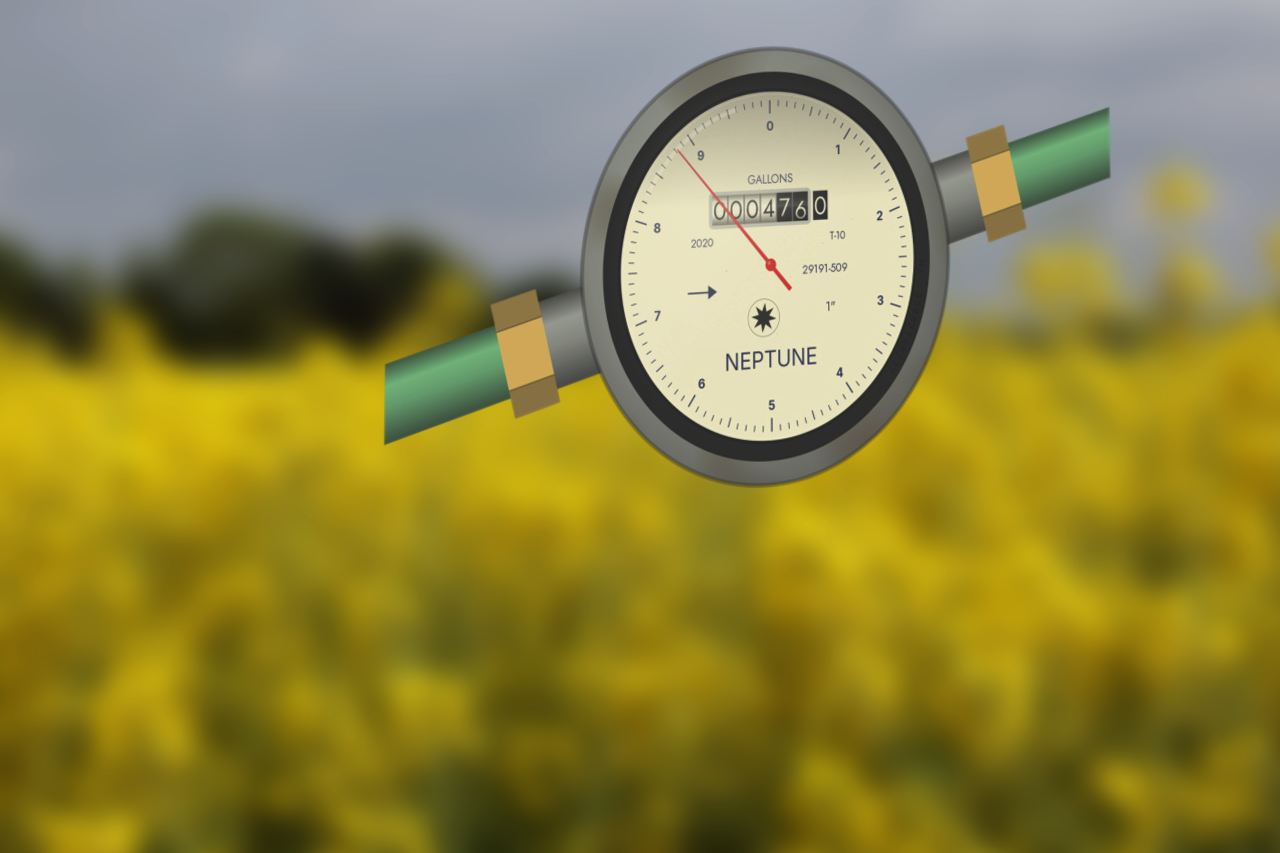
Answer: 4758.8 gal
